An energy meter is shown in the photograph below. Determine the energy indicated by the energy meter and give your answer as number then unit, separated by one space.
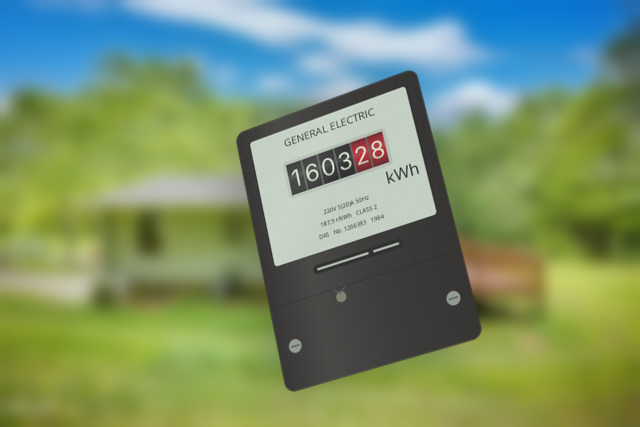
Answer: 1603.28 kWh
